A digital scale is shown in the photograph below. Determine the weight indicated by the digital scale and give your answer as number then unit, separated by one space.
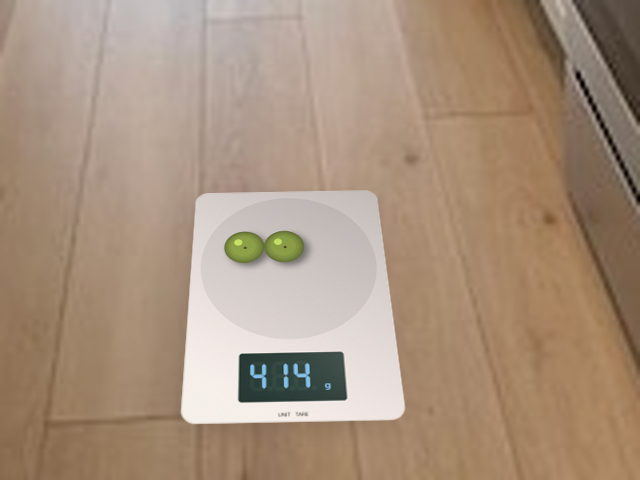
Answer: 414 g
